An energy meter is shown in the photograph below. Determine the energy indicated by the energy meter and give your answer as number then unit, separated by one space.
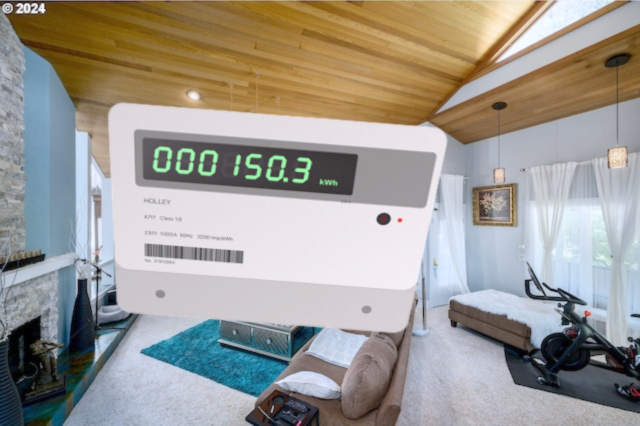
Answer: 150.3 kWh
